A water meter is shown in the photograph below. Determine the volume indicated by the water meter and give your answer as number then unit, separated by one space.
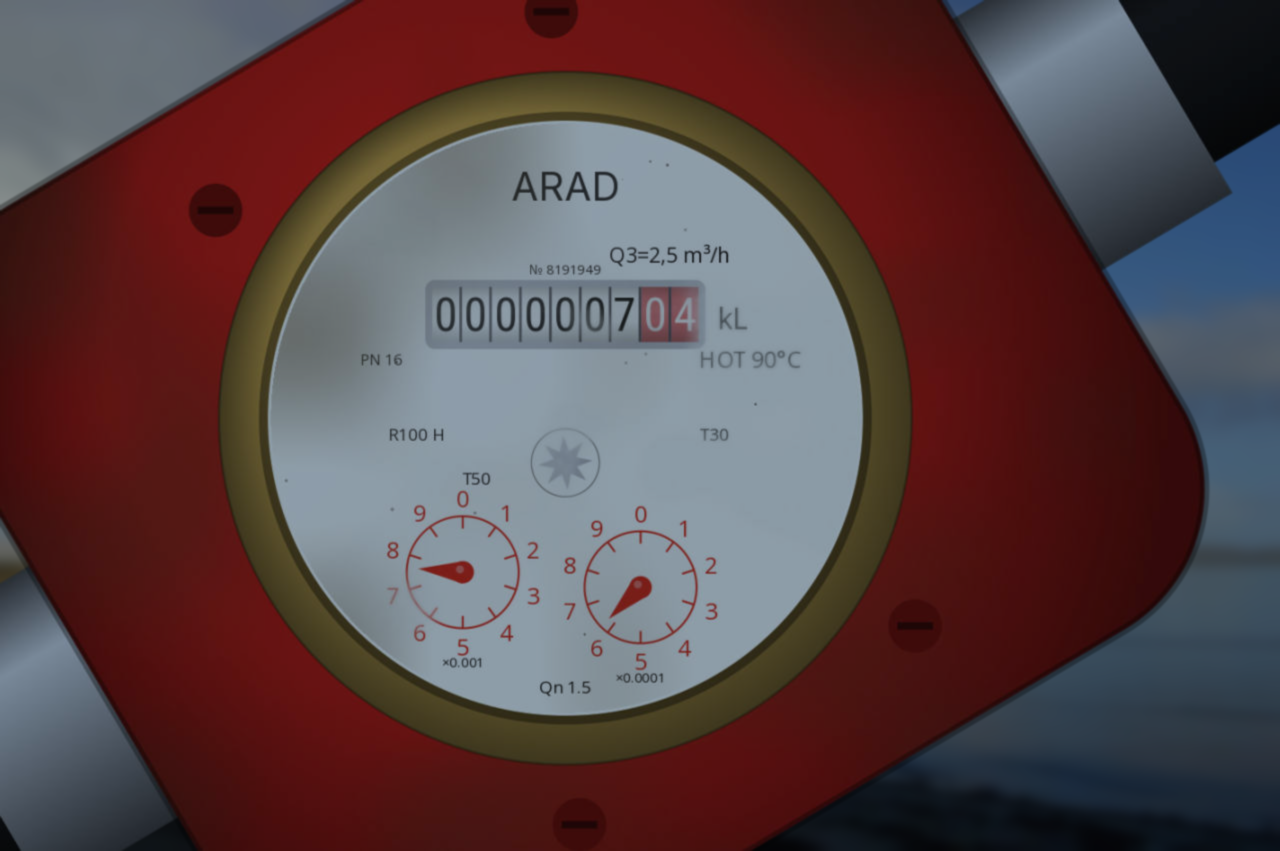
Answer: 7.0476 kL
